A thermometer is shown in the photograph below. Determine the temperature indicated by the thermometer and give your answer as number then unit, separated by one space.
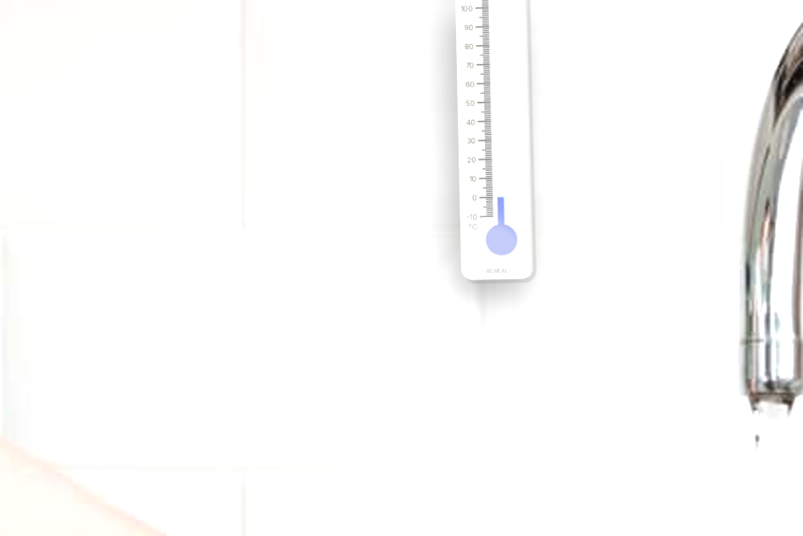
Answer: 0 °C
